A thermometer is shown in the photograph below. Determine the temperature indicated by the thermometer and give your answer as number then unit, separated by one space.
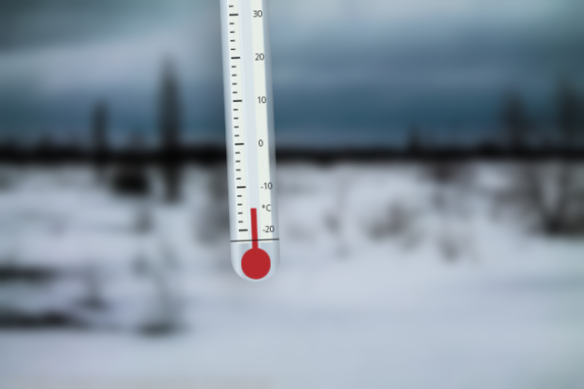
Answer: -15 °C
